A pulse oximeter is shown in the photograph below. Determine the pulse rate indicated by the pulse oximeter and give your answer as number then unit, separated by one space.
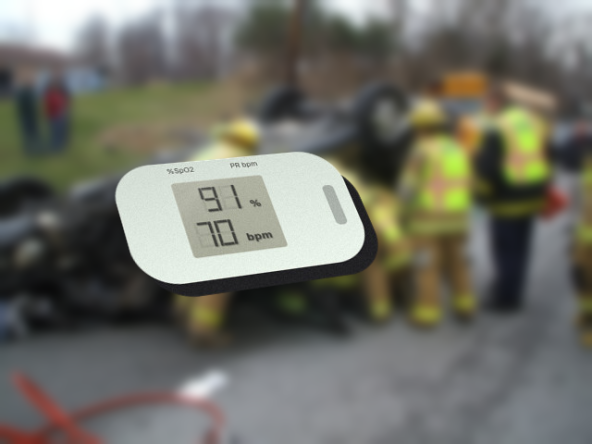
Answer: 70 bpm
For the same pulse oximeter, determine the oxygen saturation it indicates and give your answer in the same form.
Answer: 91 %
